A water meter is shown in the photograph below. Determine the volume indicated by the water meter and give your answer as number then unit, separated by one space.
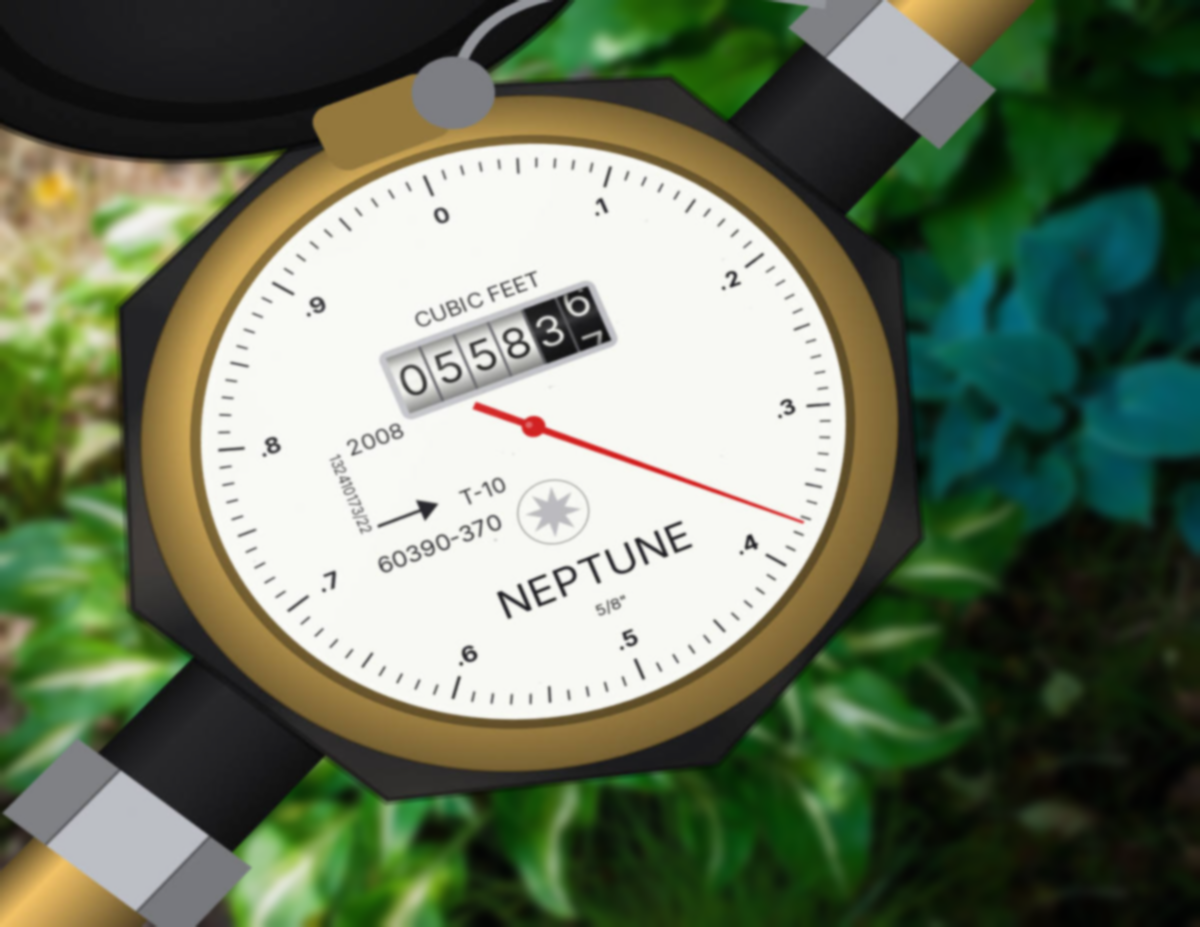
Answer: 55836.37 ft³
